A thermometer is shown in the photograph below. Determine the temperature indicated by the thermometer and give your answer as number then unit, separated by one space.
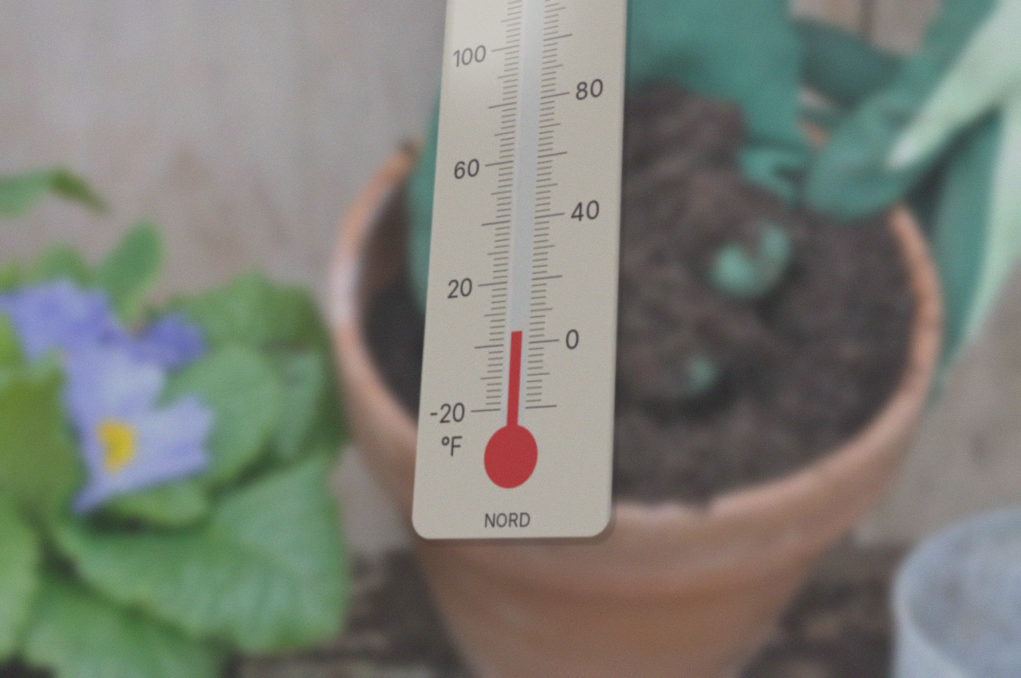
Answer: 4 °F
